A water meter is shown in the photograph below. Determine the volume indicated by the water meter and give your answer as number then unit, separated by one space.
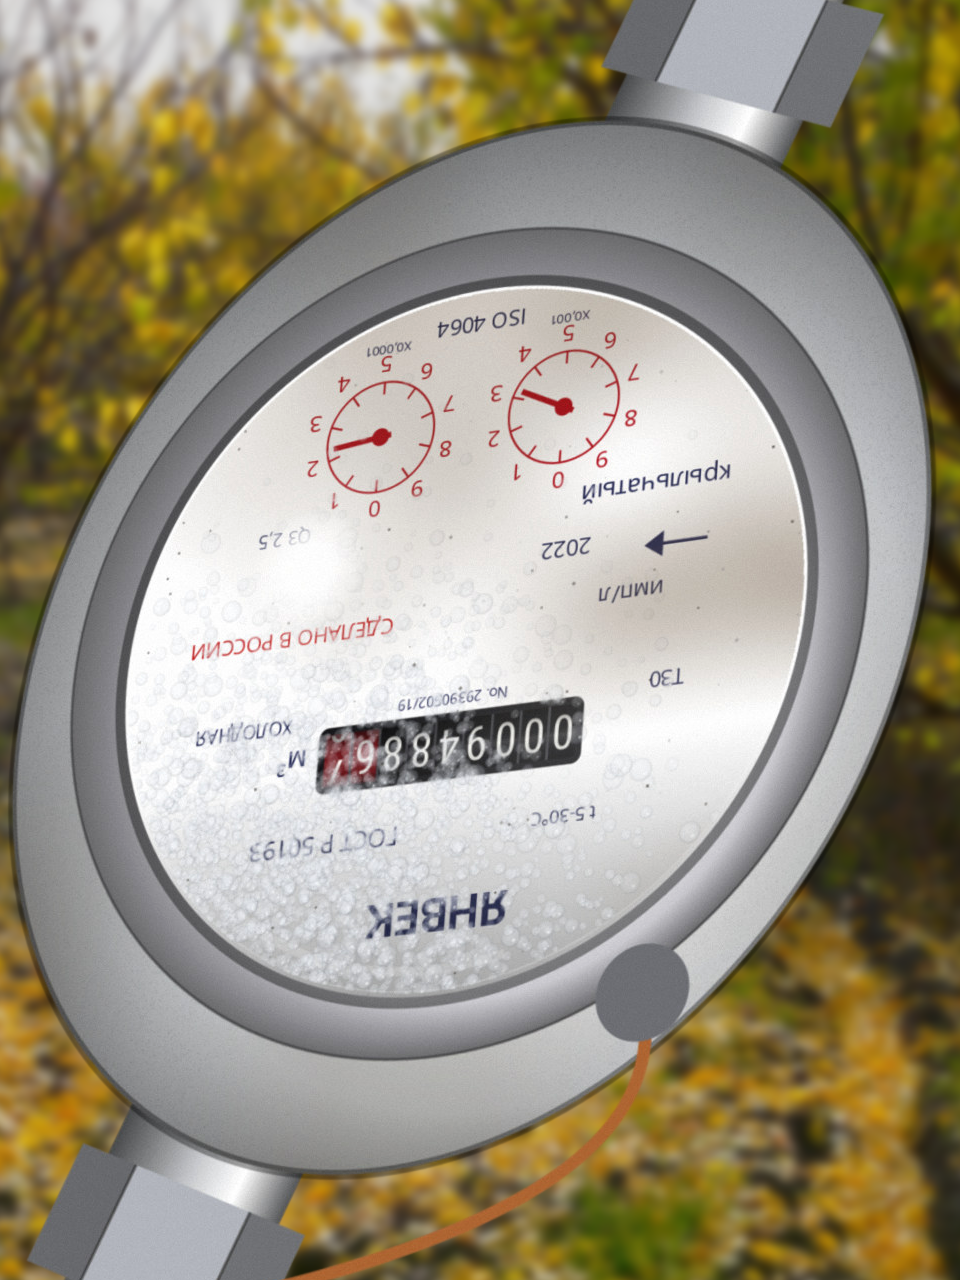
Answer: 9488.6732 m³
